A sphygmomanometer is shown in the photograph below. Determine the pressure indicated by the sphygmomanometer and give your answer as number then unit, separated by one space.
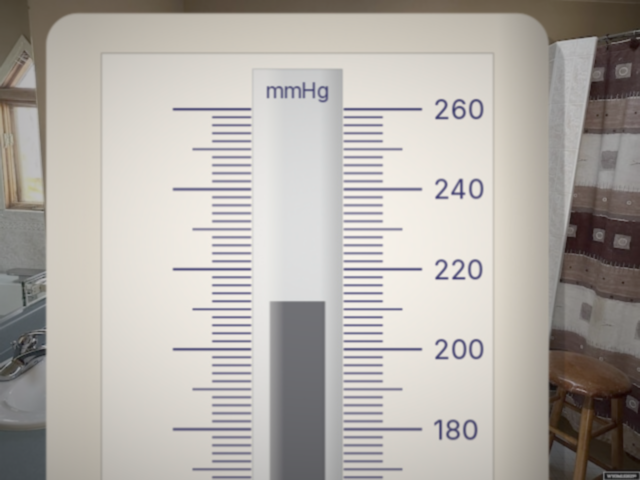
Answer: 212 mmHg
